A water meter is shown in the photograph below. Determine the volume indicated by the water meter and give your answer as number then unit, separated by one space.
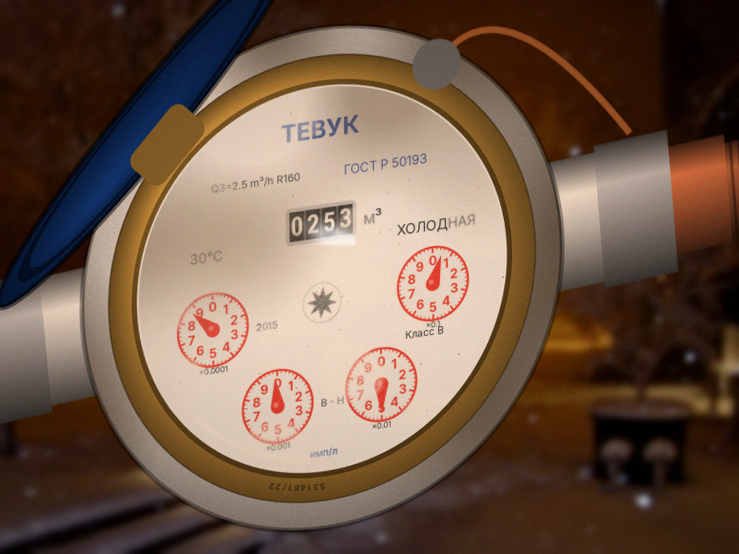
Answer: 253.0498 m³
